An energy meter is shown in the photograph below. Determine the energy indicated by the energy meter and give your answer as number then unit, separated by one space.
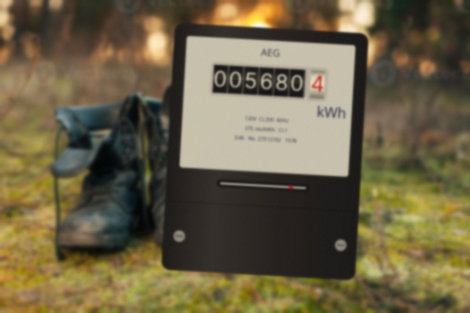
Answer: 5680.4 kWh
